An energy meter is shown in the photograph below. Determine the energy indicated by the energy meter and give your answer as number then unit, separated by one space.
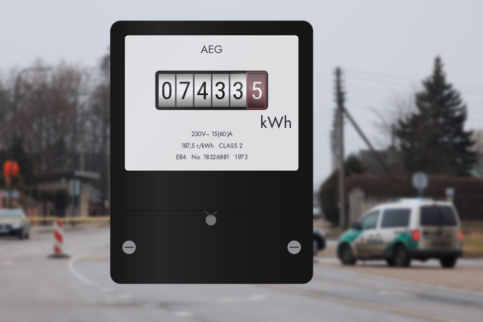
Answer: 7433.5 kWh
